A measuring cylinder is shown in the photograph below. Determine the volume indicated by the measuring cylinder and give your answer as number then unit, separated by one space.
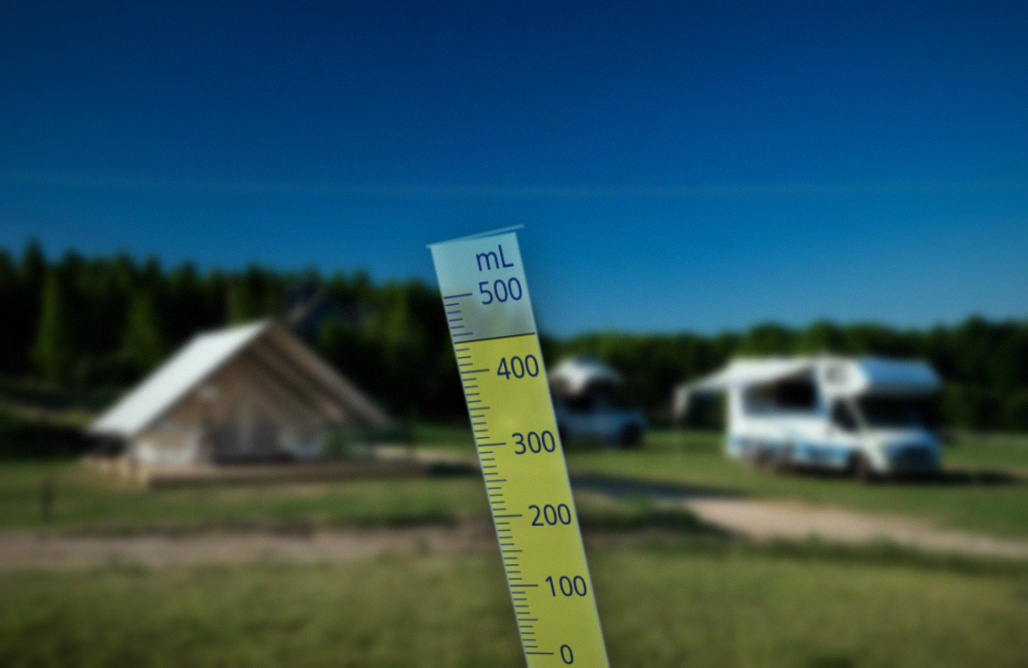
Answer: 440 mL
